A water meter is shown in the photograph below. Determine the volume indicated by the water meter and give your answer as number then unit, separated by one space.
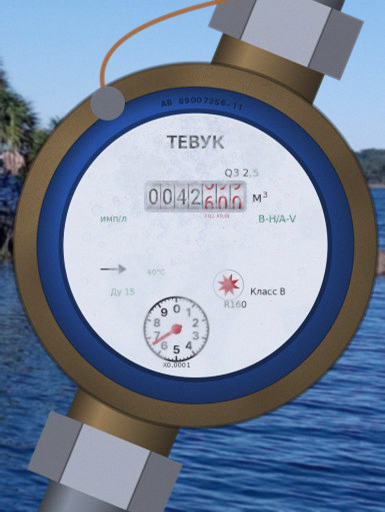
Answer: 42.5996 m³
